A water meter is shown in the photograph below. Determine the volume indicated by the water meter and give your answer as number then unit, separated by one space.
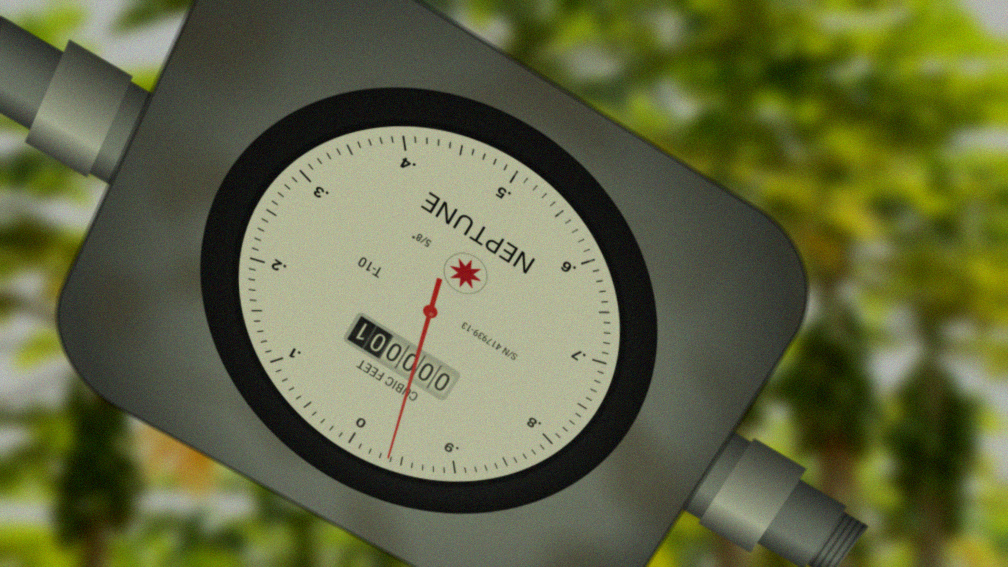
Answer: 0.96 ft³
